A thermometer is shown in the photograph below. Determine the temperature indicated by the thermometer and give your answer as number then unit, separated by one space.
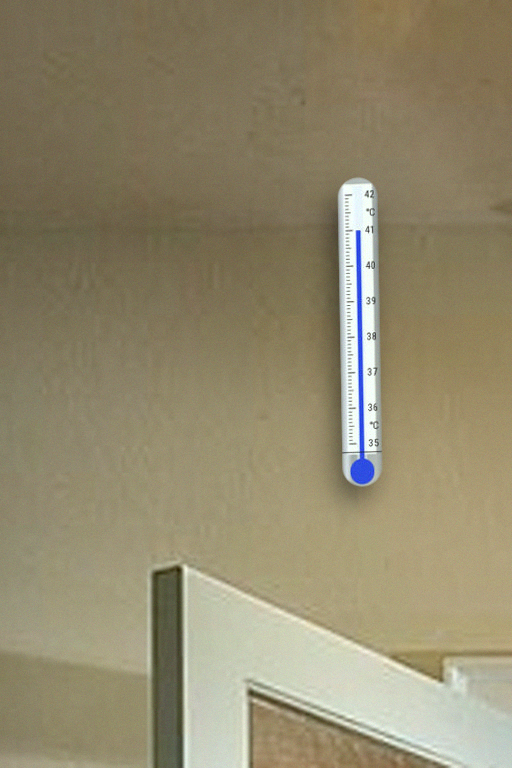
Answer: 41 °C
